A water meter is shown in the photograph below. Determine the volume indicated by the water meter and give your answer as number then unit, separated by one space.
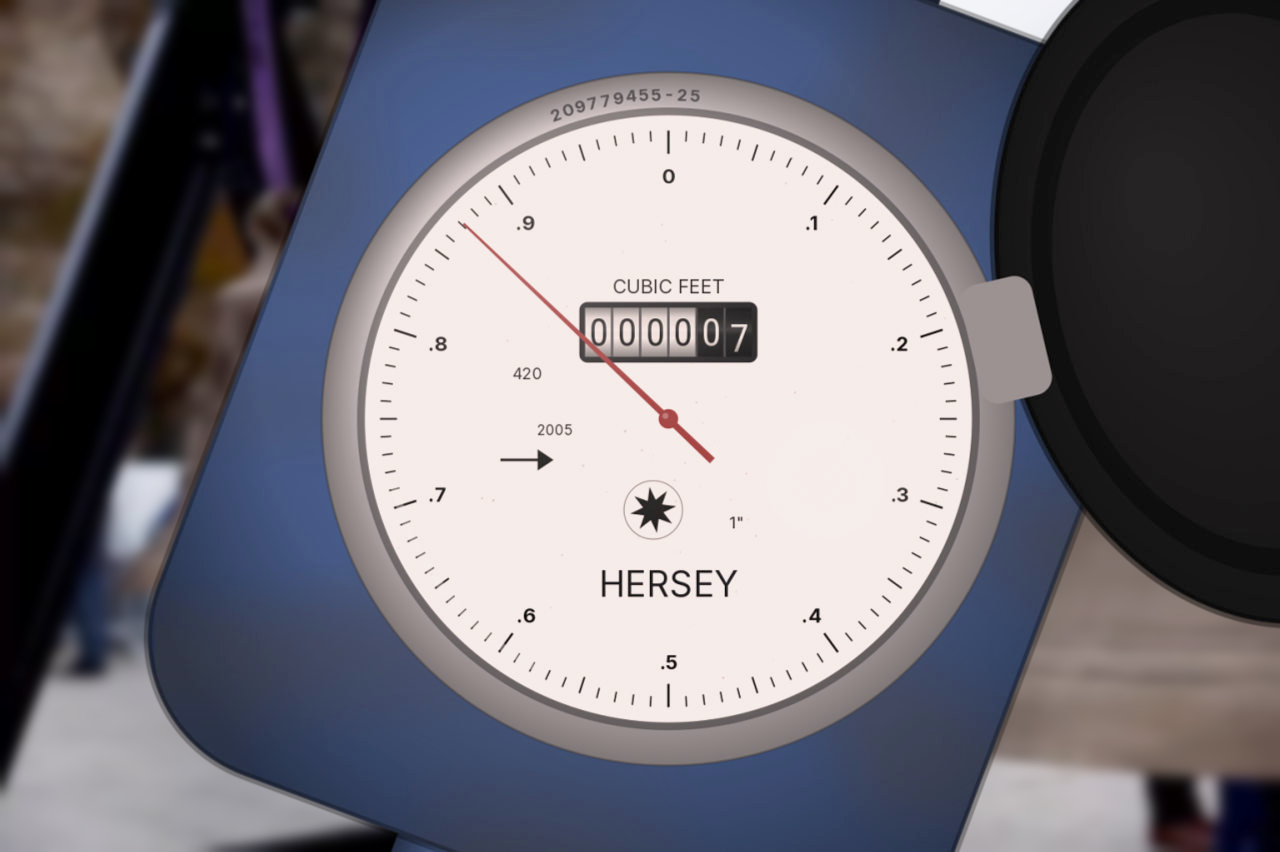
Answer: 6.87 ft³
